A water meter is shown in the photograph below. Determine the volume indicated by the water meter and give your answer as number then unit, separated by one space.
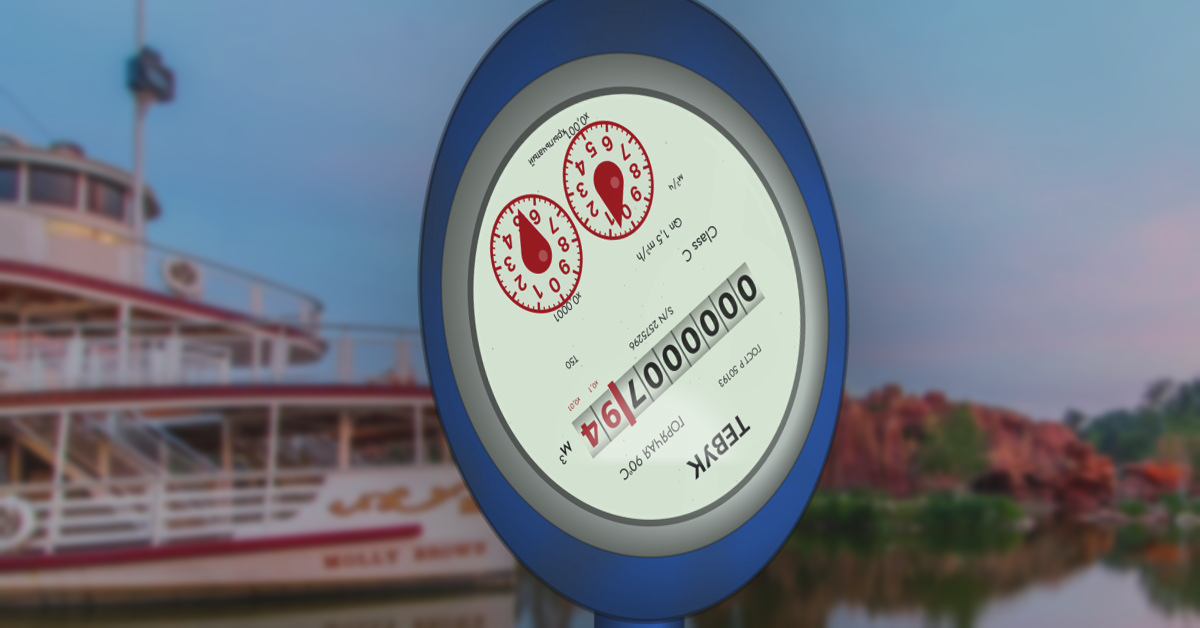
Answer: 7.9405 m³
